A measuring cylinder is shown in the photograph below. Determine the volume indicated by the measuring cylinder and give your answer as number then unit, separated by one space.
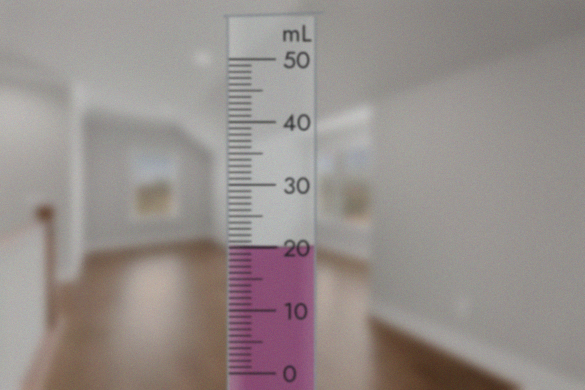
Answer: 20 mL
